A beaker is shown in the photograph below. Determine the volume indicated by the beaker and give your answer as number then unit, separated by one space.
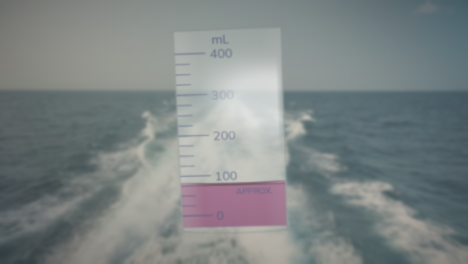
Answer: 75 mL
